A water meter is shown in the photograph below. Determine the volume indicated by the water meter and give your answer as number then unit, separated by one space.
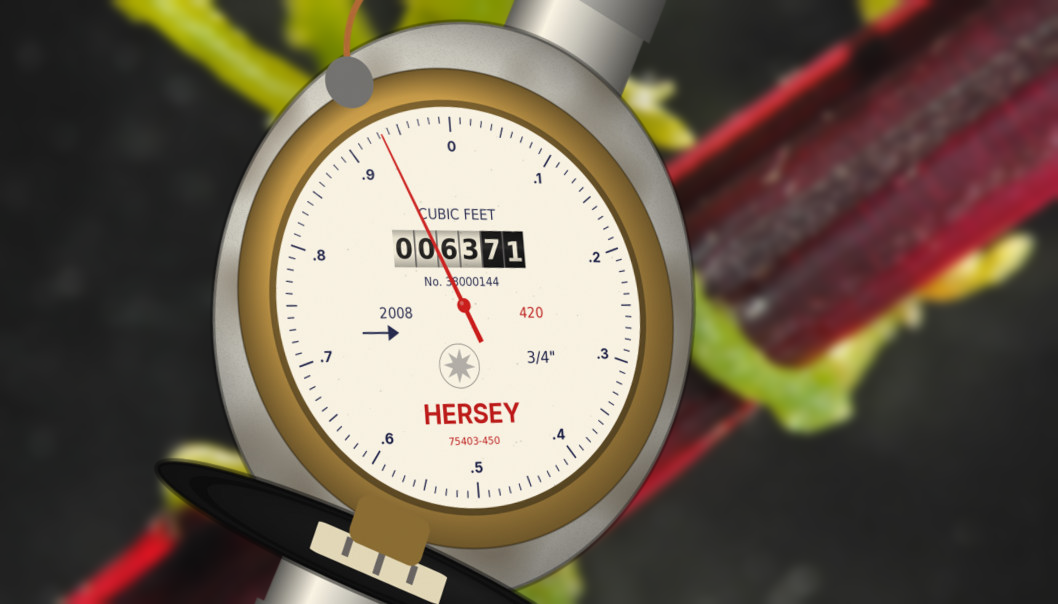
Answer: 6370.93 ft³
